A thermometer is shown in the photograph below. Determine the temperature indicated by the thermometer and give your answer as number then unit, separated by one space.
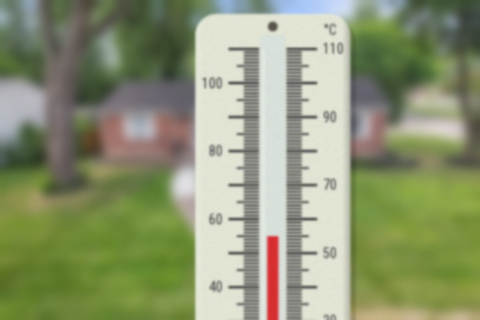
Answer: 55 °C
